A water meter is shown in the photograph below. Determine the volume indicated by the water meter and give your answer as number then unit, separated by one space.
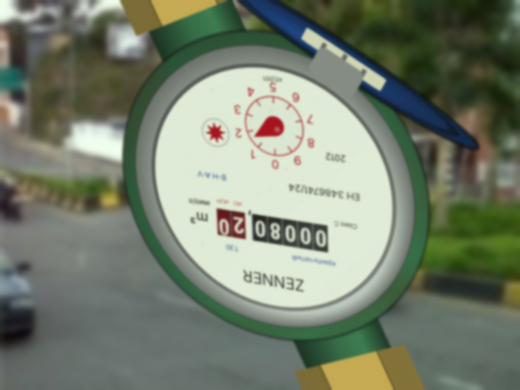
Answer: 80.201 m³
